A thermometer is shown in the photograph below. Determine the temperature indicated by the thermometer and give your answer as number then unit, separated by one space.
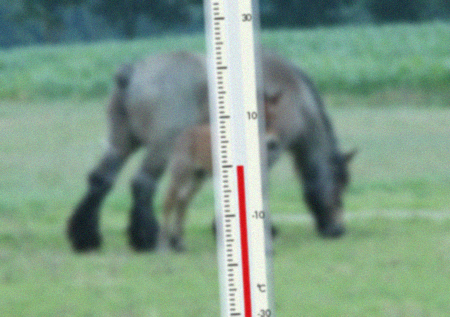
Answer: 0 °C
